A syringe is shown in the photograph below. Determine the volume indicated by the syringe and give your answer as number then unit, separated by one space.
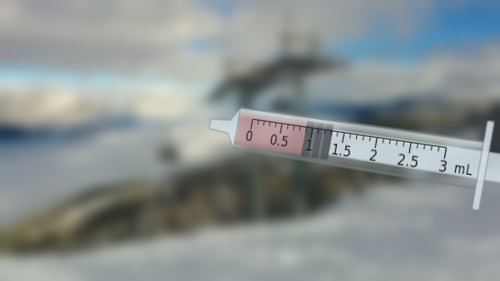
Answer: 0.9 mL
